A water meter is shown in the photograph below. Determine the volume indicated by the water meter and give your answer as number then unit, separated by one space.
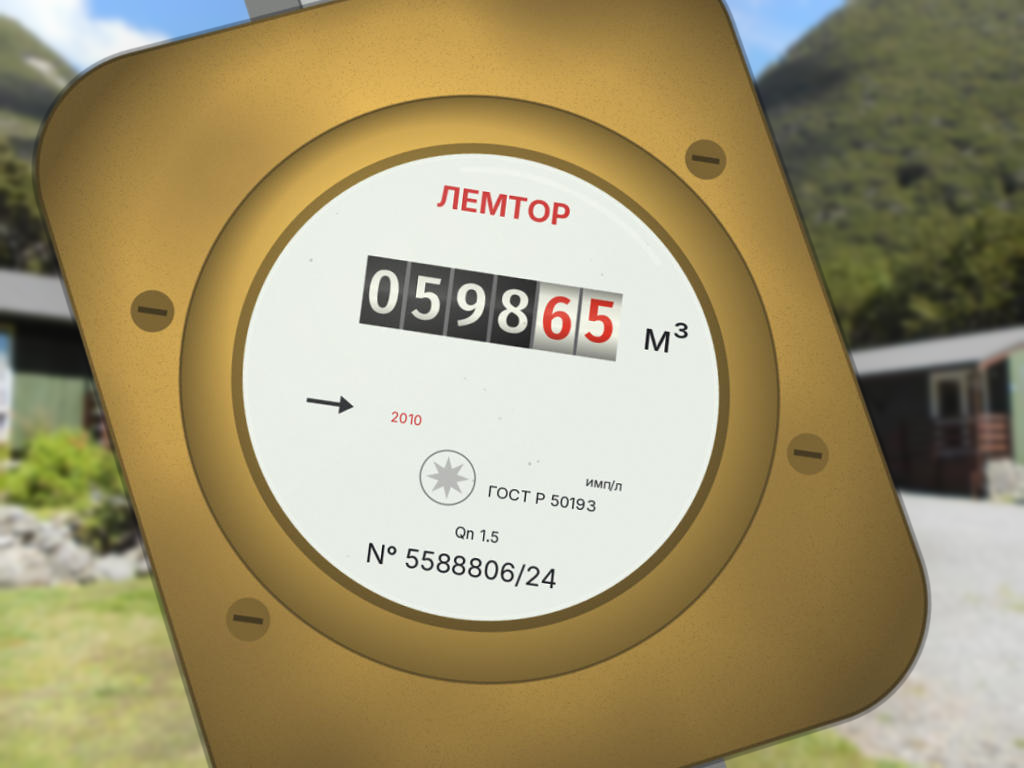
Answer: 598.65 m³
